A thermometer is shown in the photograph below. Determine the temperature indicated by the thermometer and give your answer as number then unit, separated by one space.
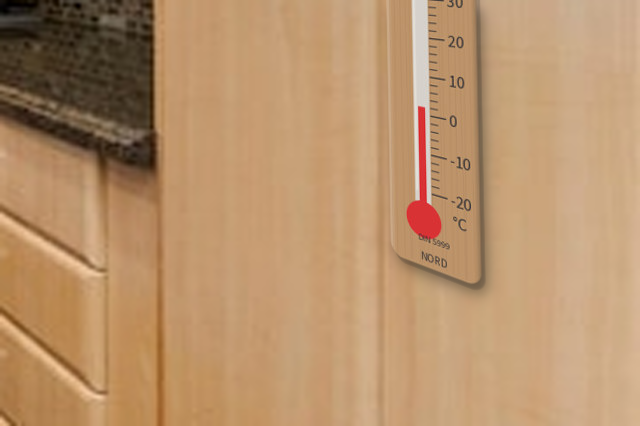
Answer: 2 °C
